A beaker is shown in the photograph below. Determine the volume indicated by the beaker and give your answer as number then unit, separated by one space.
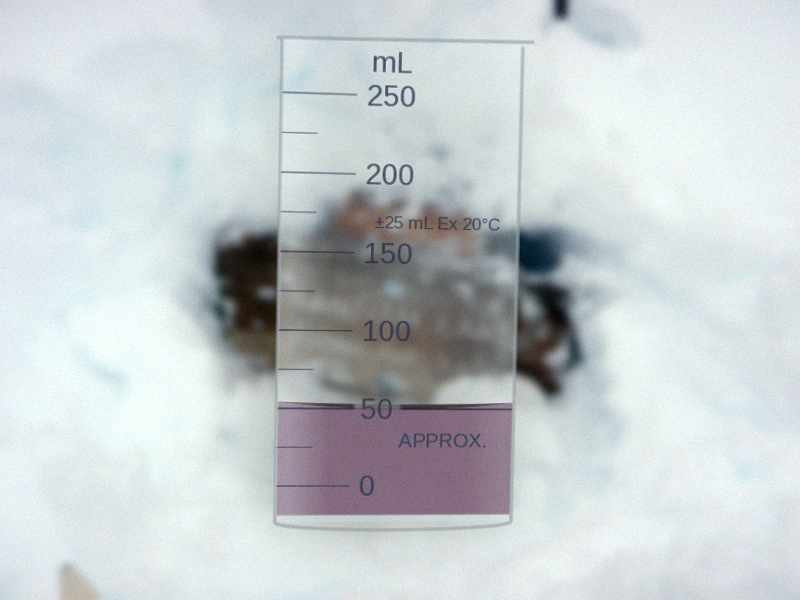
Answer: 50 mL
